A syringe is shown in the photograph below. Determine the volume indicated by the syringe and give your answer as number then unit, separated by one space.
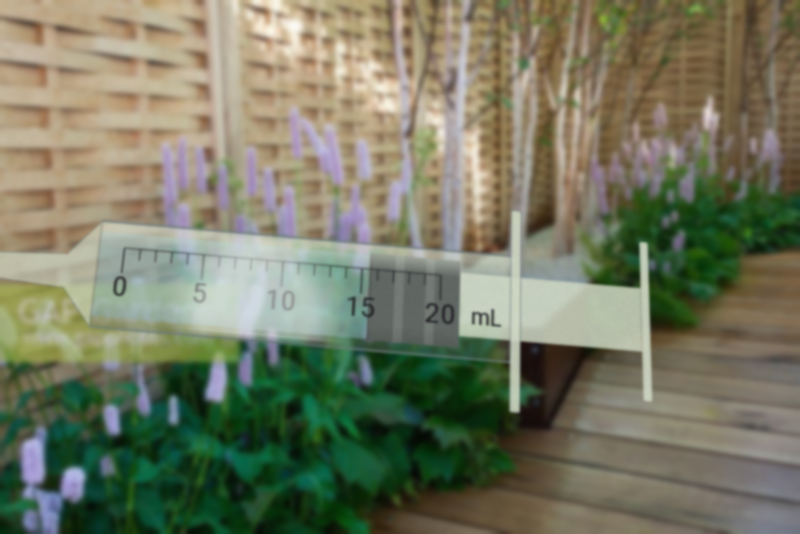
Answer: 15.5 mL
